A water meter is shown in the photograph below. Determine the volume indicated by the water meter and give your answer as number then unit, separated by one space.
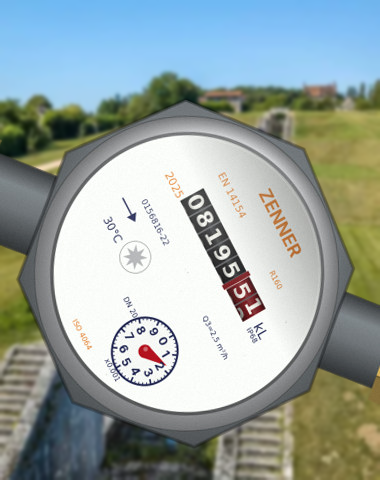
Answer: 8195.511 kL
